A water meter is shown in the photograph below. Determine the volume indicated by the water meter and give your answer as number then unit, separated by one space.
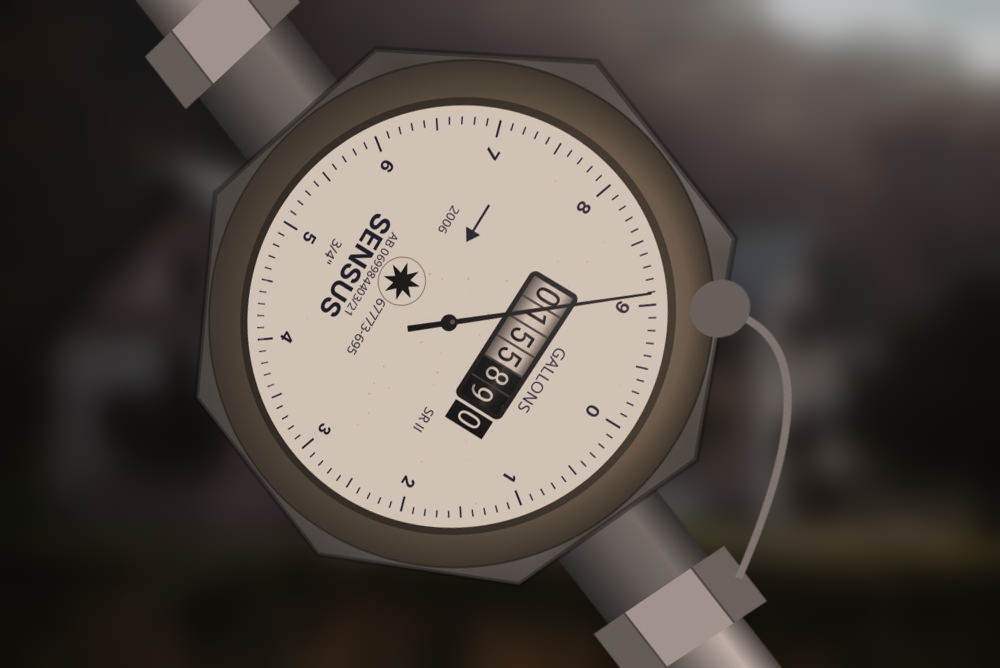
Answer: 155888.9 gal
